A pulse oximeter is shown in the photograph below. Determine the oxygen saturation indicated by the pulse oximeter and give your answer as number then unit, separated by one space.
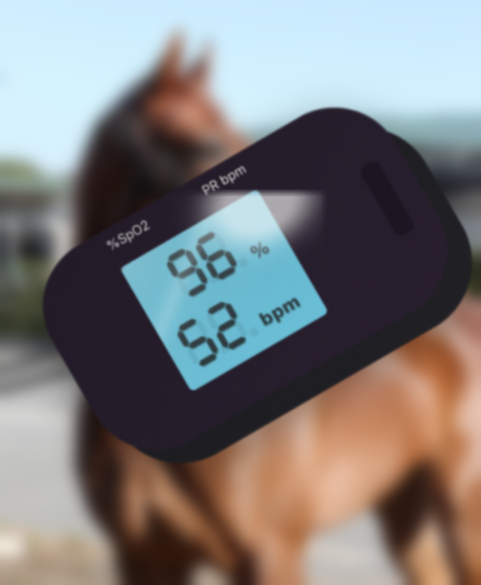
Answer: 96 %
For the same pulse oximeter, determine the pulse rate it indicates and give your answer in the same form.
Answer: 52 bpm
